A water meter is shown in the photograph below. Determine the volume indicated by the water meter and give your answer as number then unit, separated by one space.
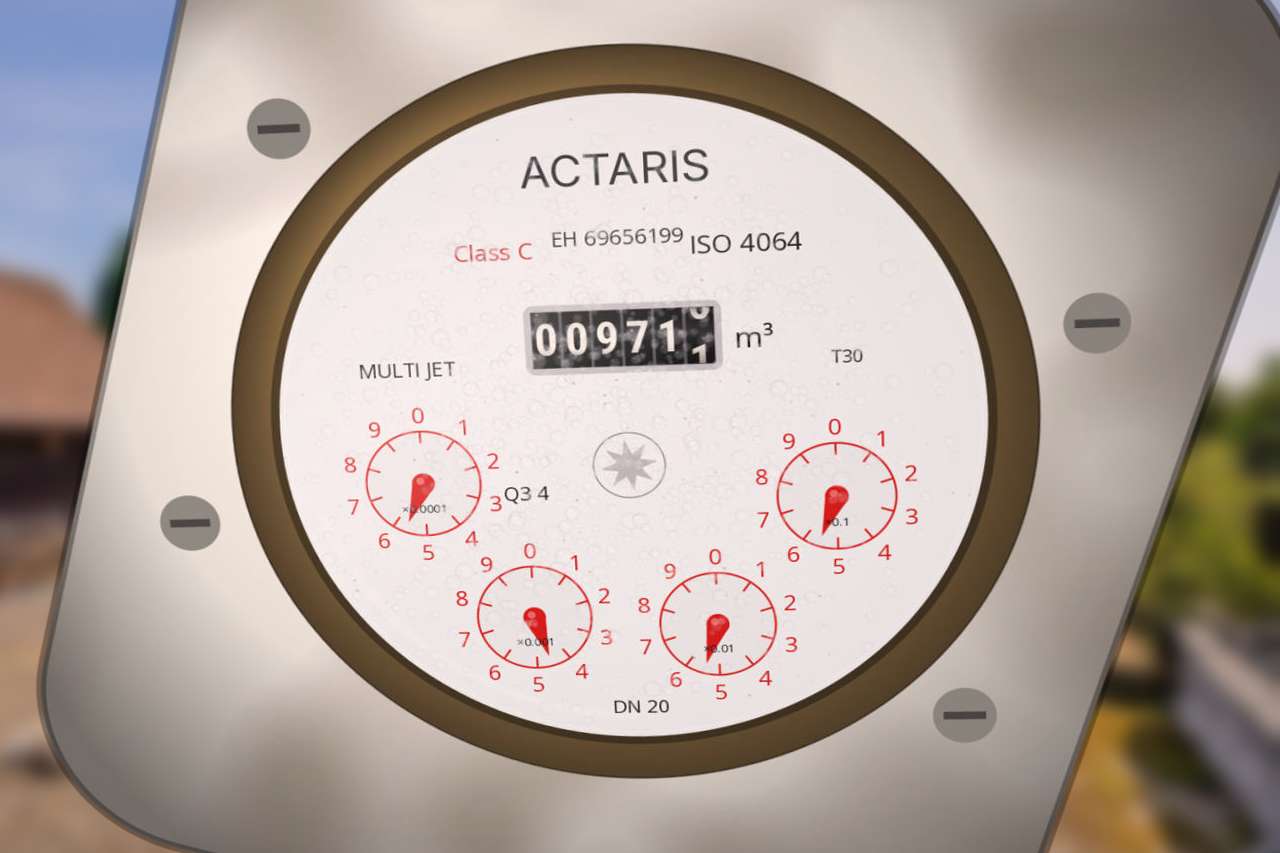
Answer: 9710.5545 m³
